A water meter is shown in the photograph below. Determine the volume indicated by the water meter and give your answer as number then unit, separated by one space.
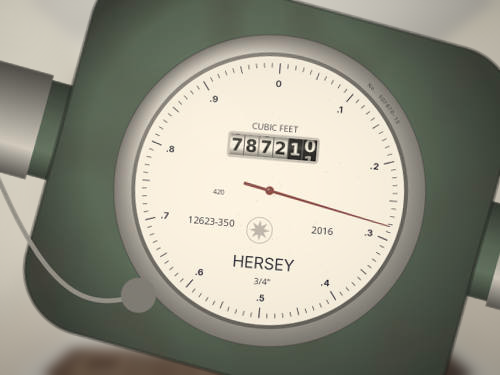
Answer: 787210.28 ft³
